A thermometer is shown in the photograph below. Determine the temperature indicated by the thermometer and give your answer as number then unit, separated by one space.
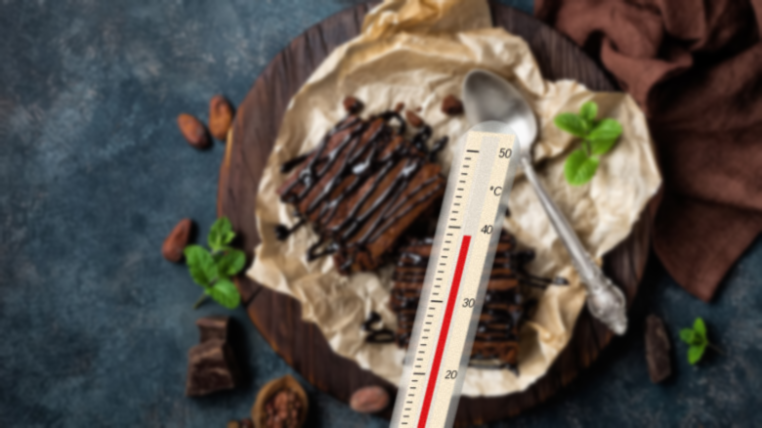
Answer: 39 °C
